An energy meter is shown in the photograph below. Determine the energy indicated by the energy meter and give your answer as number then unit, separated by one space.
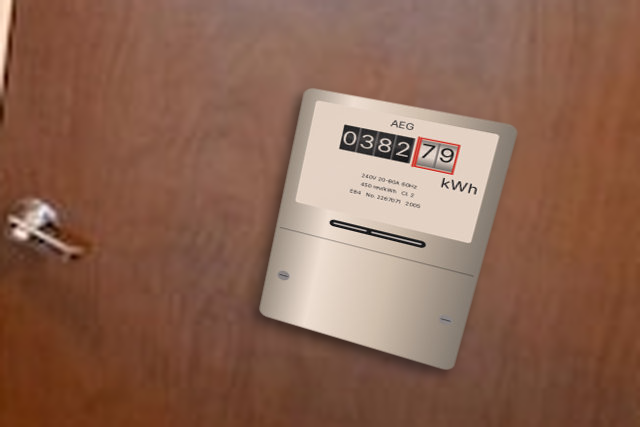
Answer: 382.79 kWh
